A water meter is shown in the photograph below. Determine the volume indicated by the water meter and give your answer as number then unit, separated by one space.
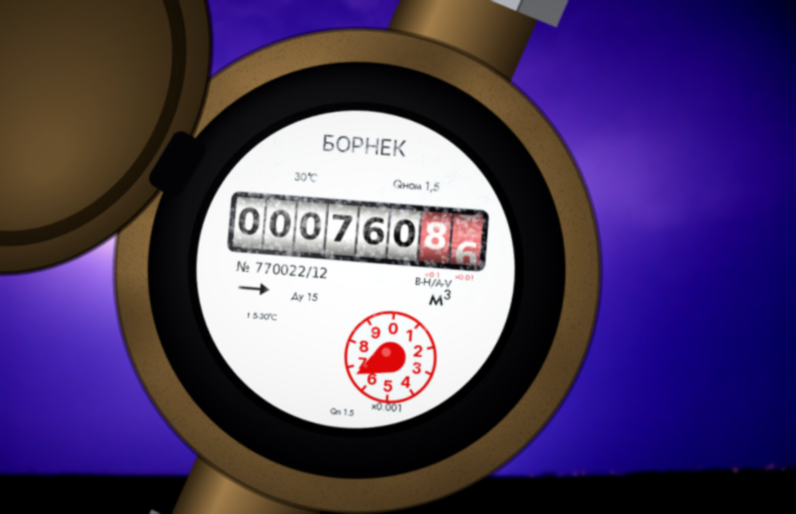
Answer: 760.856 m³
